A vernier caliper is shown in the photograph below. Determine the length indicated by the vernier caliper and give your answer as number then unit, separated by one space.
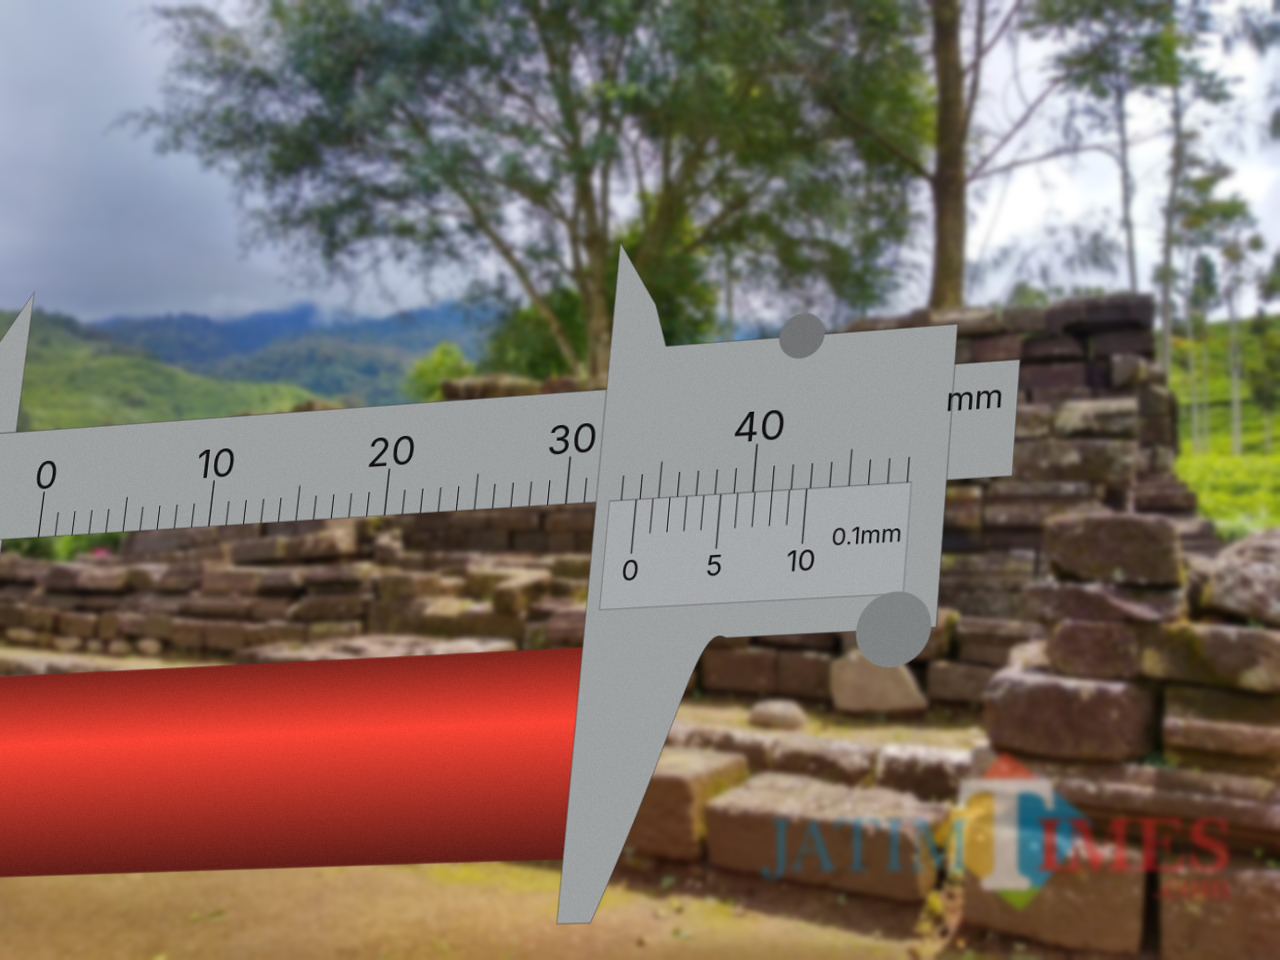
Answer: 33.8 mm
